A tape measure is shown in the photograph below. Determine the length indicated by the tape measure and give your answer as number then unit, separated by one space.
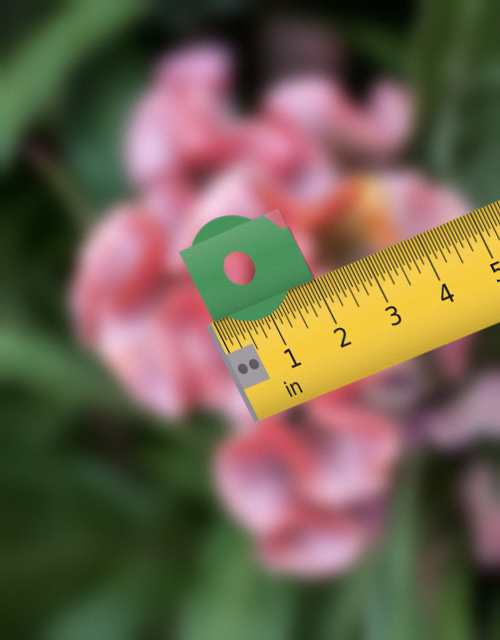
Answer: 2 in
